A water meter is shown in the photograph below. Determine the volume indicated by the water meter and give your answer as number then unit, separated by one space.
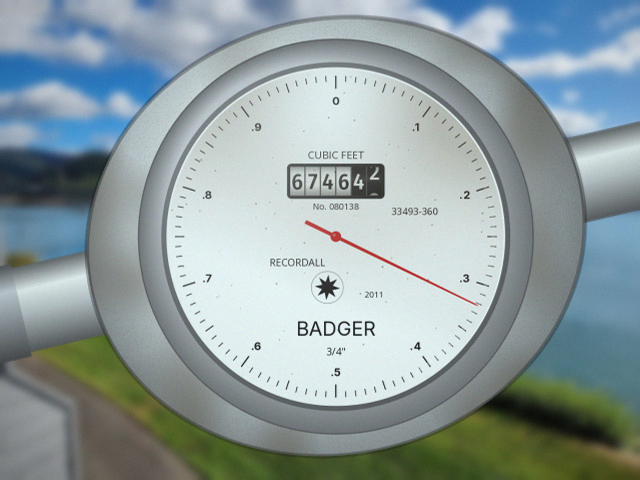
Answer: 674642.32 ft³
